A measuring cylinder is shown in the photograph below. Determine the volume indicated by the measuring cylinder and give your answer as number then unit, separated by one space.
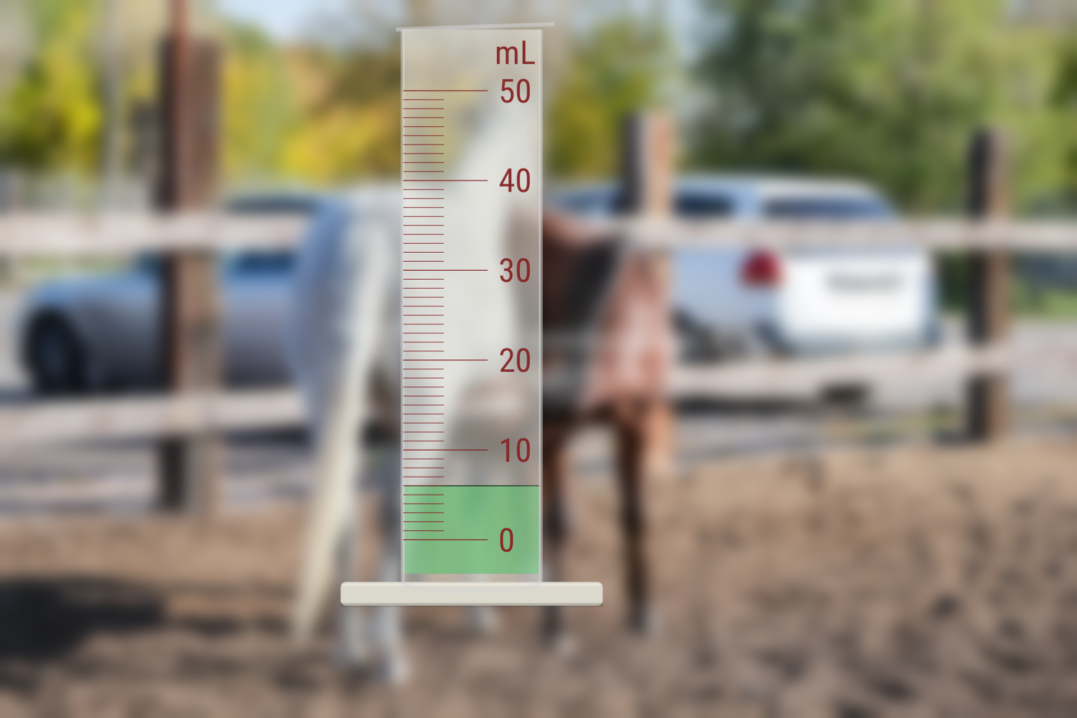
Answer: 6 mL
